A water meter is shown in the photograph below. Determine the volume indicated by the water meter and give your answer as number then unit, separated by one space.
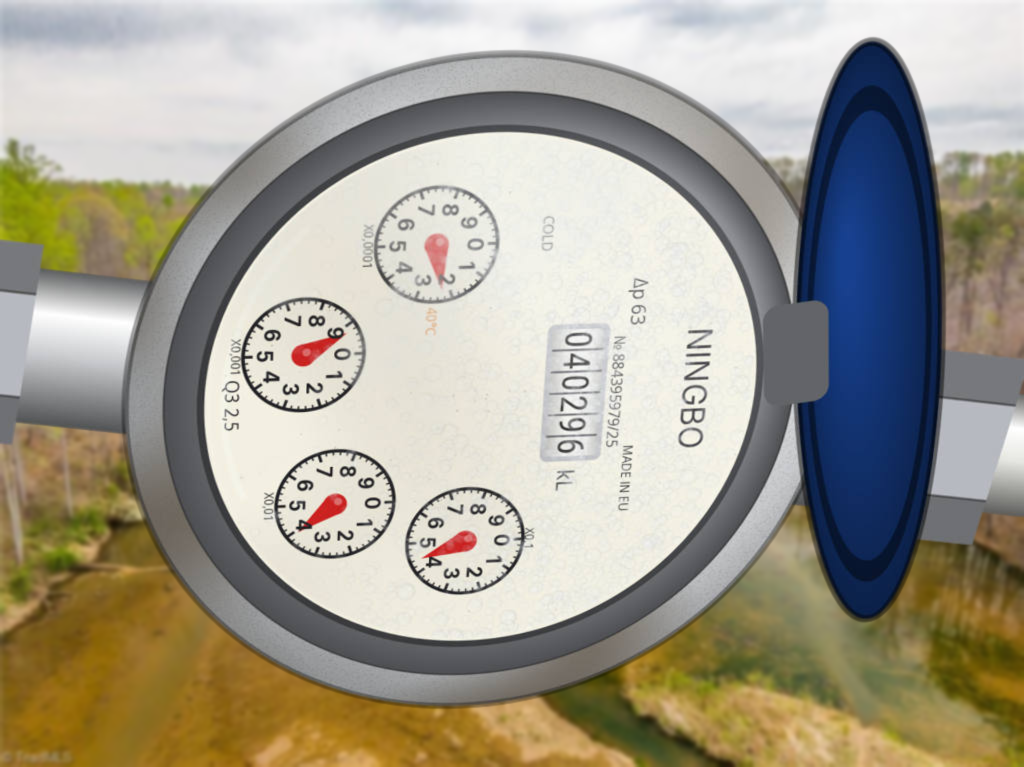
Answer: 40296.4392 kL
